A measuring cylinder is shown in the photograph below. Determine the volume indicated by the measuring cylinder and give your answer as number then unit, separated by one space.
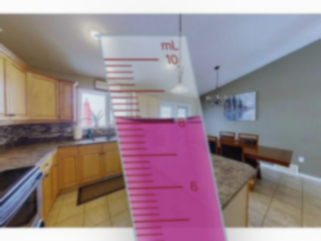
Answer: 8 mL
